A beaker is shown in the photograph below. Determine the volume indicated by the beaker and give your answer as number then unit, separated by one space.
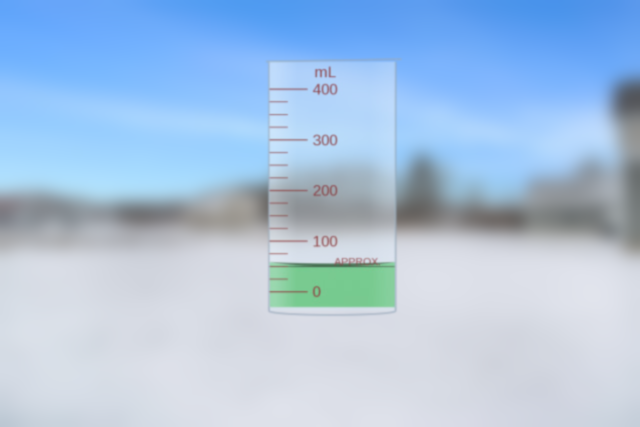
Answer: 50 mL
